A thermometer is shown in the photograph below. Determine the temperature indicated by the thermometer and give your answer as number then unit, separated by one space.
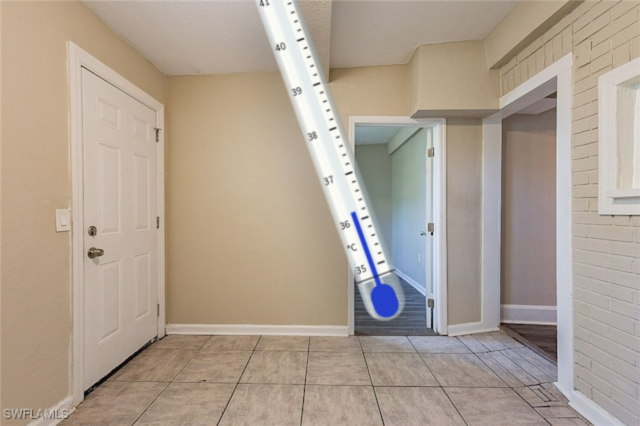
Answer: 36.2 °C
